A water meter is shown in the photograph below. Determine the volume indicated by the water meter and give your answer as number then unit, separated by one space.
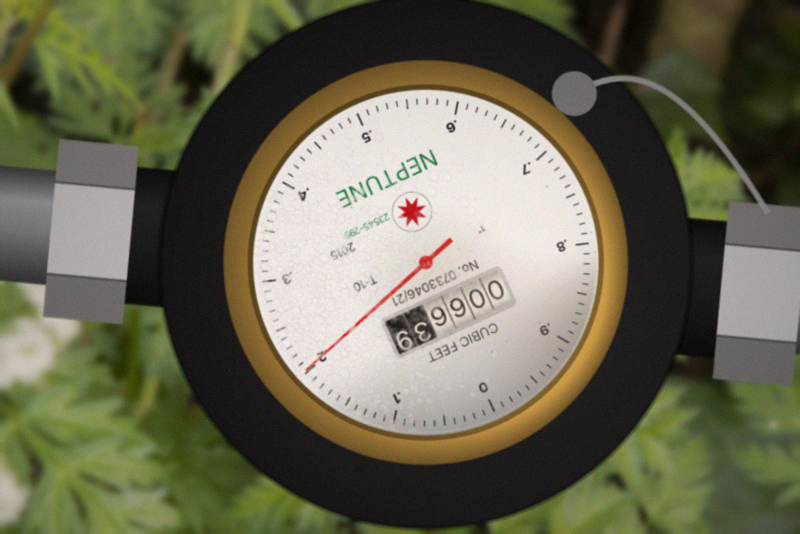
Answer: 6639.20 ft³
